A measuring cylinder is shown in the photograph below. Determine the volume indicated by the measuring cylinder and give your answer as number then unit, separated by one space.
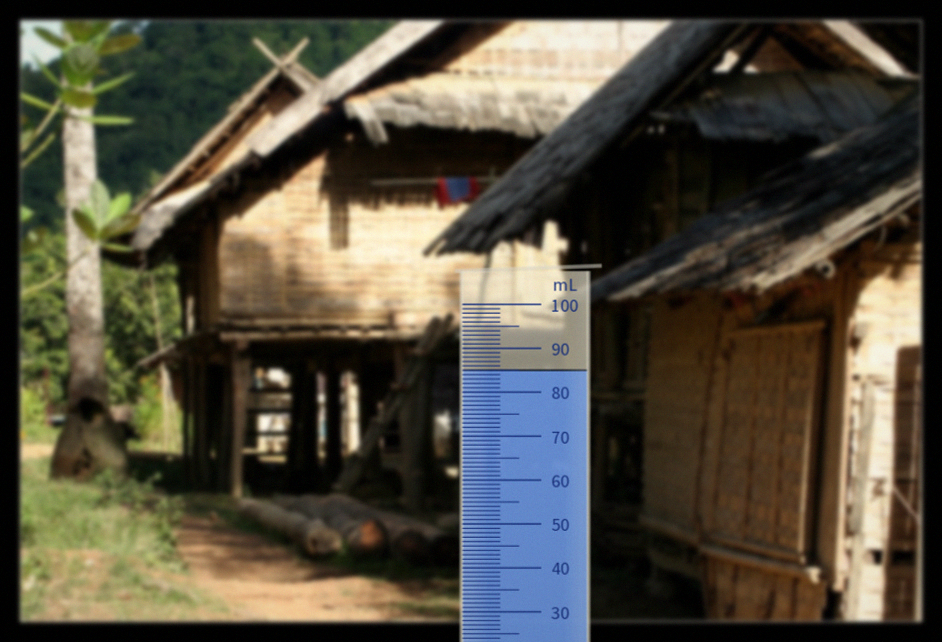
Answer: 85 mL
